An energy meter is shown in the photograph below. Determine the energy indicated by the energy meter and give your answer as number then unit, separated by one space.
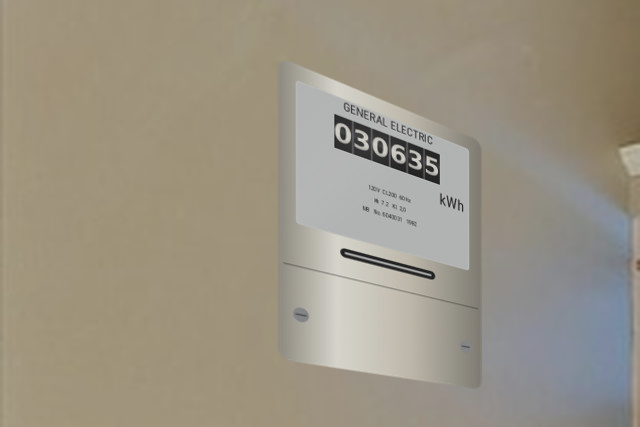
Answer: 30635 kWh
